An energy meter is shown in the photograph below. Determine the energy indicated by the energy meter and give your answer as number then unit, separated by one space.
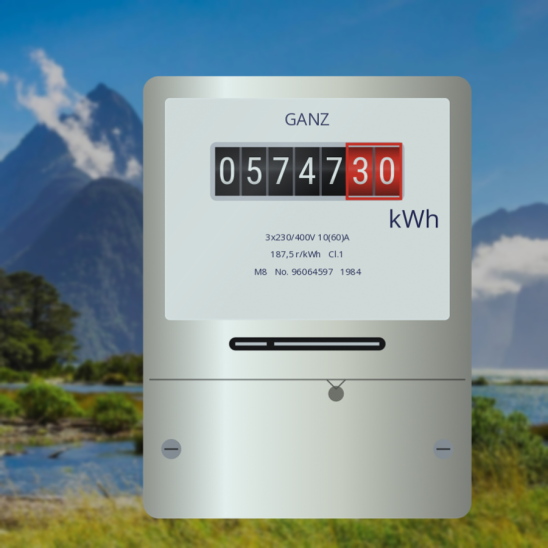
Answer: 5747.30 kWh
